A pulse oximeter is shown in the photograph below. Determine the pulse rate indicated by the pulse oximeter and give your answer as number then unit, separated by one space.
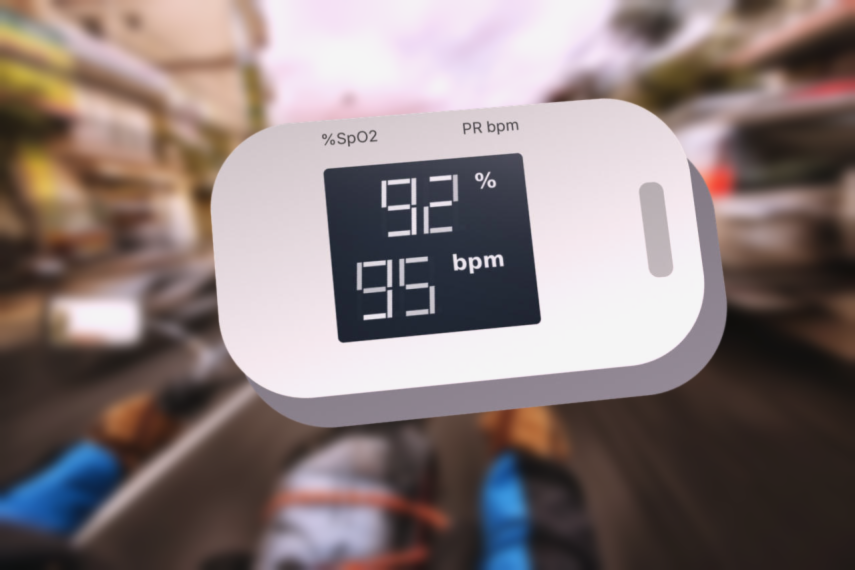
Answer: 95 bpm
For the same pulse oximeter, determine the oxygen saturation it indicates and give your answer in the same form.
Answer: 92 %
